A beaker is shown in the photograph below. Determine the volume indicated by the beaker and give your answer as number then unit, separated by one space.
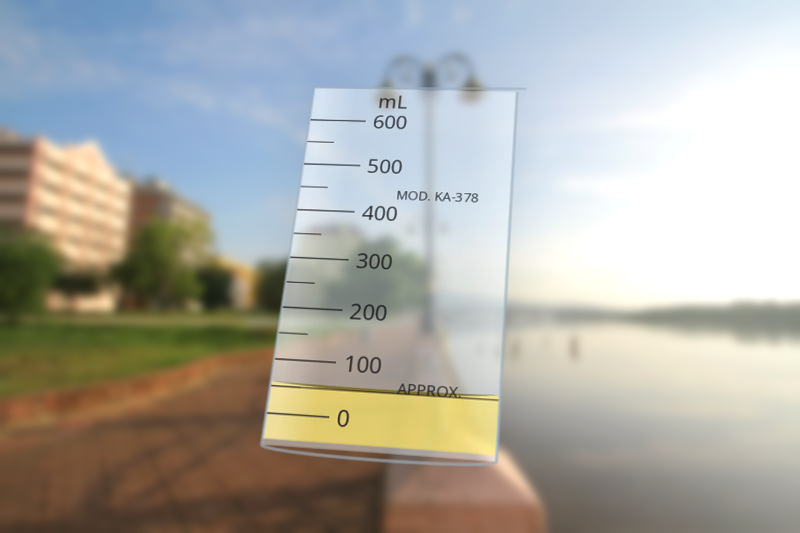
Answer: 50 mL
